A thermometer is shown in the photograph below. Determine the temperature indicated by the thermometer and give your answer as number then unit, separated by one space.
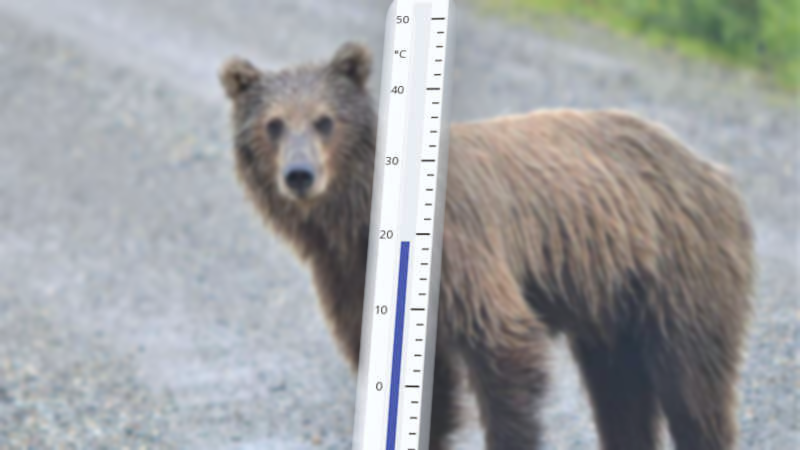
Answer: 19 °C
